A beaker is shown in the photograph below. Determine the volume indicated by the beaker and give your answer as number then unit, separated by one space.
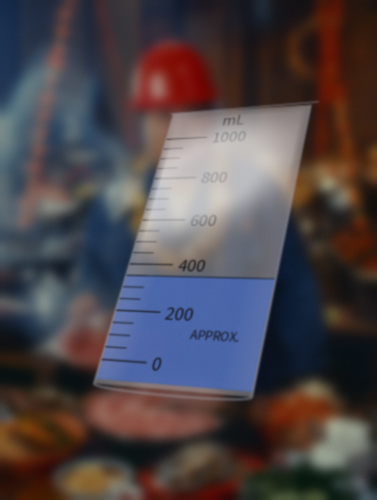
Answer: 350 mL
